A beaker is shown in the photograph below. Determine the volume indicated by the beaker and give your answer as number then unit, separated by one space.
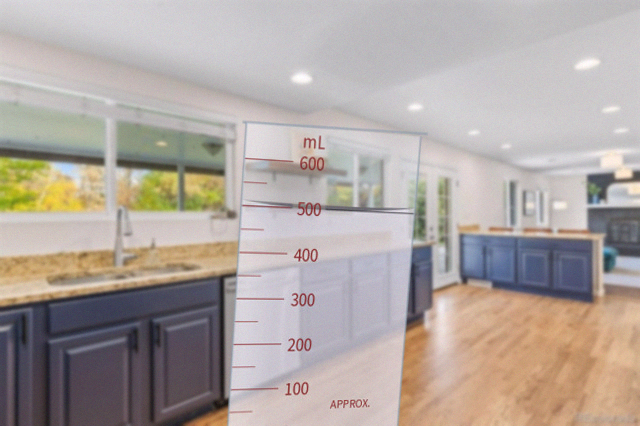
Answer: 500 mL
